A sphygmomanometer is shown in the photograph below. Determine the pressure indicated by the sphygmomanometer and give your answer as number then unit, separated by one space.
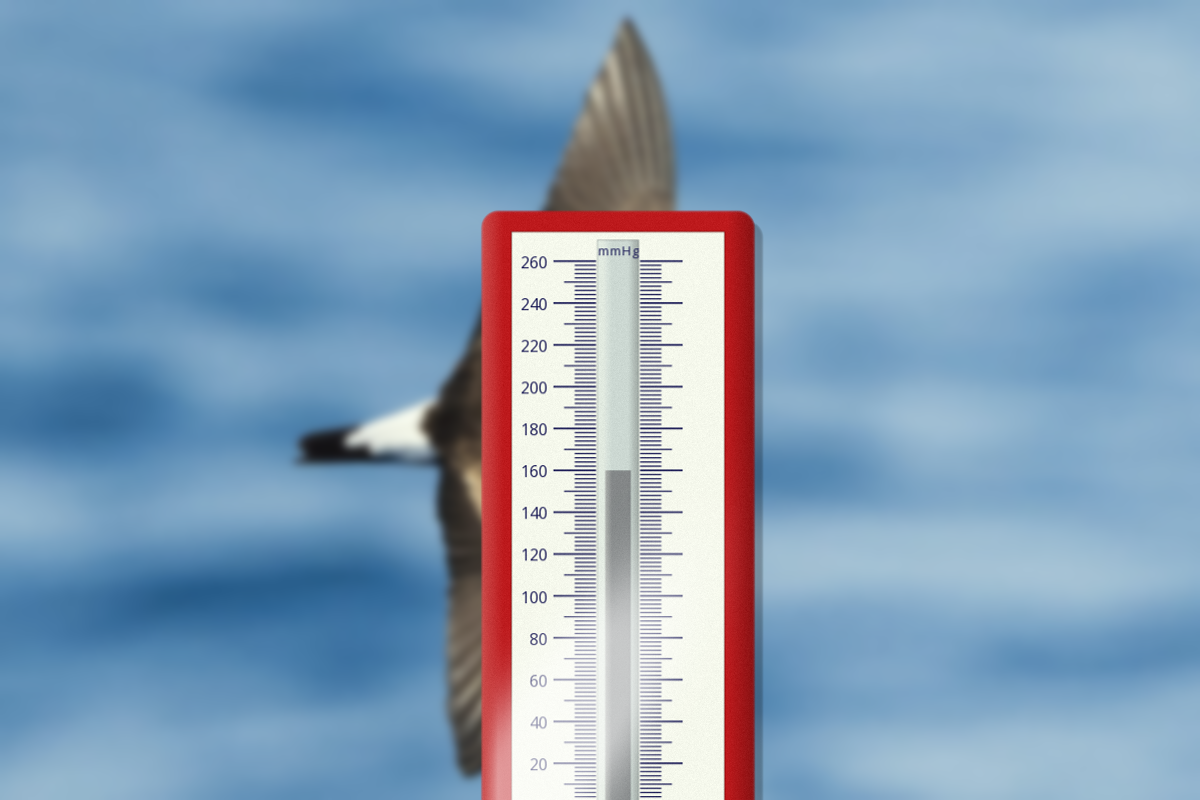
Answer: 160 mmHg
